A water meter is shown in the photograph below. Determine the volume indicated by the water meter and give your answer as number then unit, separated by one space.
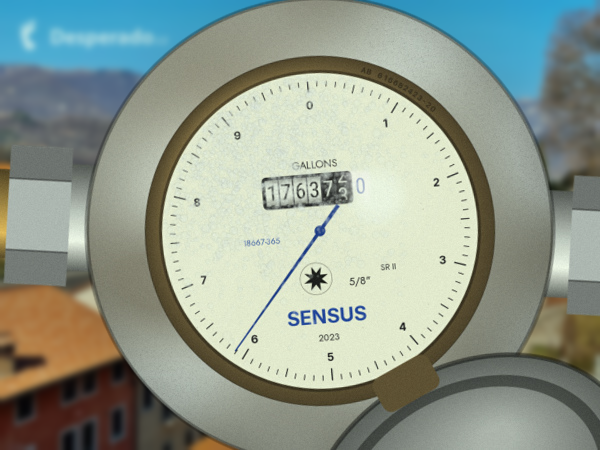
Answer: 1763726.1 gal
